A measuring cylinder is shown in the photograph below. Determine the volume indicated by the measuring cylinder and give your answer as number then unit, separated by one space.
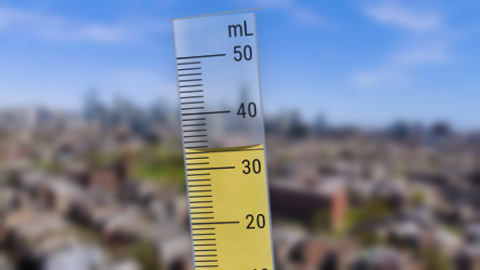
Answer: 33 mL
